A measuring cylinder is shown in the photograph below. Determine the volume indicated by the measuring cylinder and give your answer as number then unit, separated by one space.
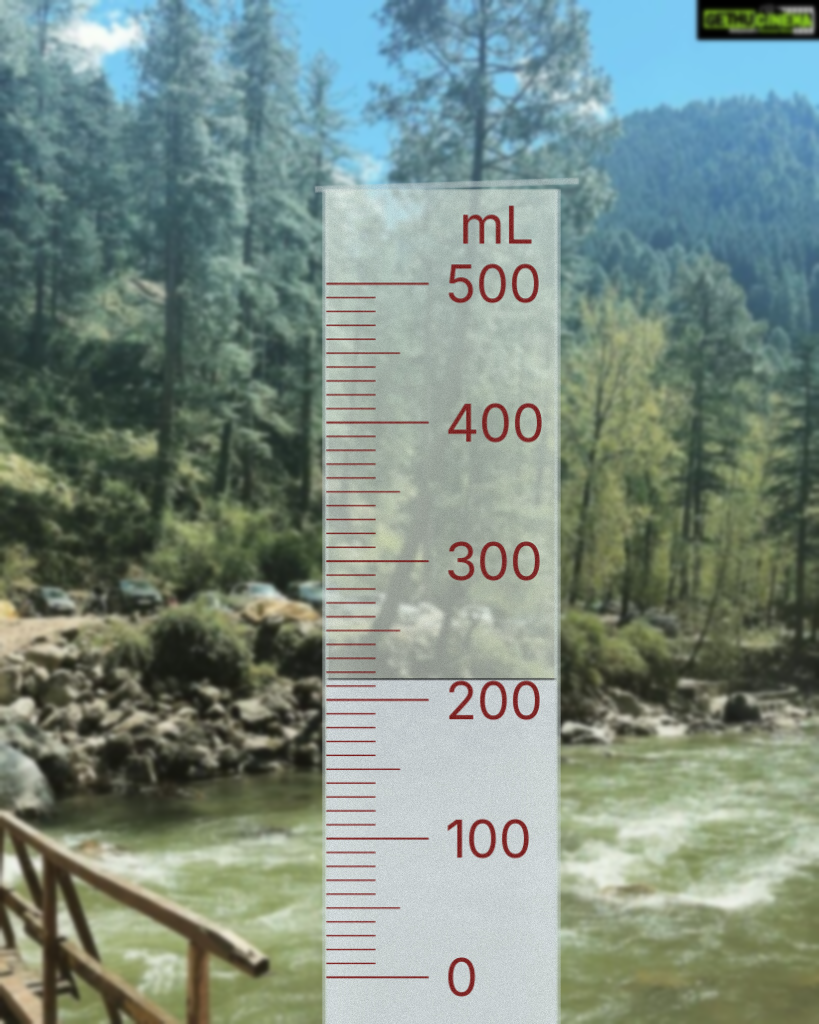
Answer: 215 mL
